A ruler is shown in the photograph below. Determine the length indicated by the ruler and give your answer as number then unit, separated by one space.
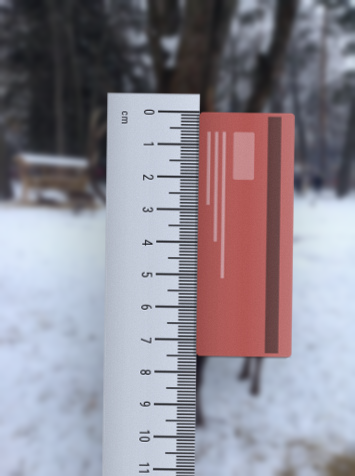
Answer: 7.5 cm
